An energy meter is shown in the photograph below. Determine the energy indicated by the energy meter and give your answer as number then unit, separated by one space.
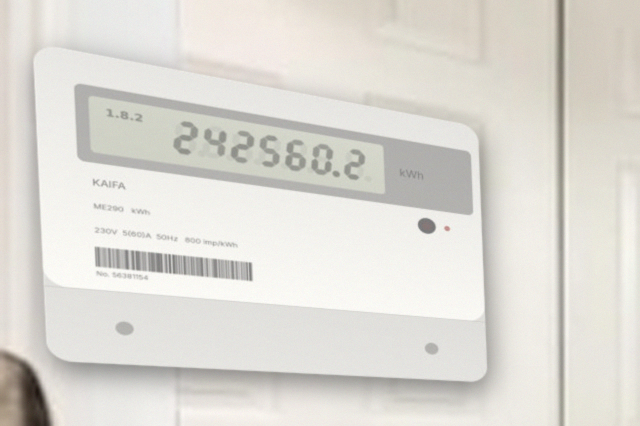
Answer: 242560.2 kWh
